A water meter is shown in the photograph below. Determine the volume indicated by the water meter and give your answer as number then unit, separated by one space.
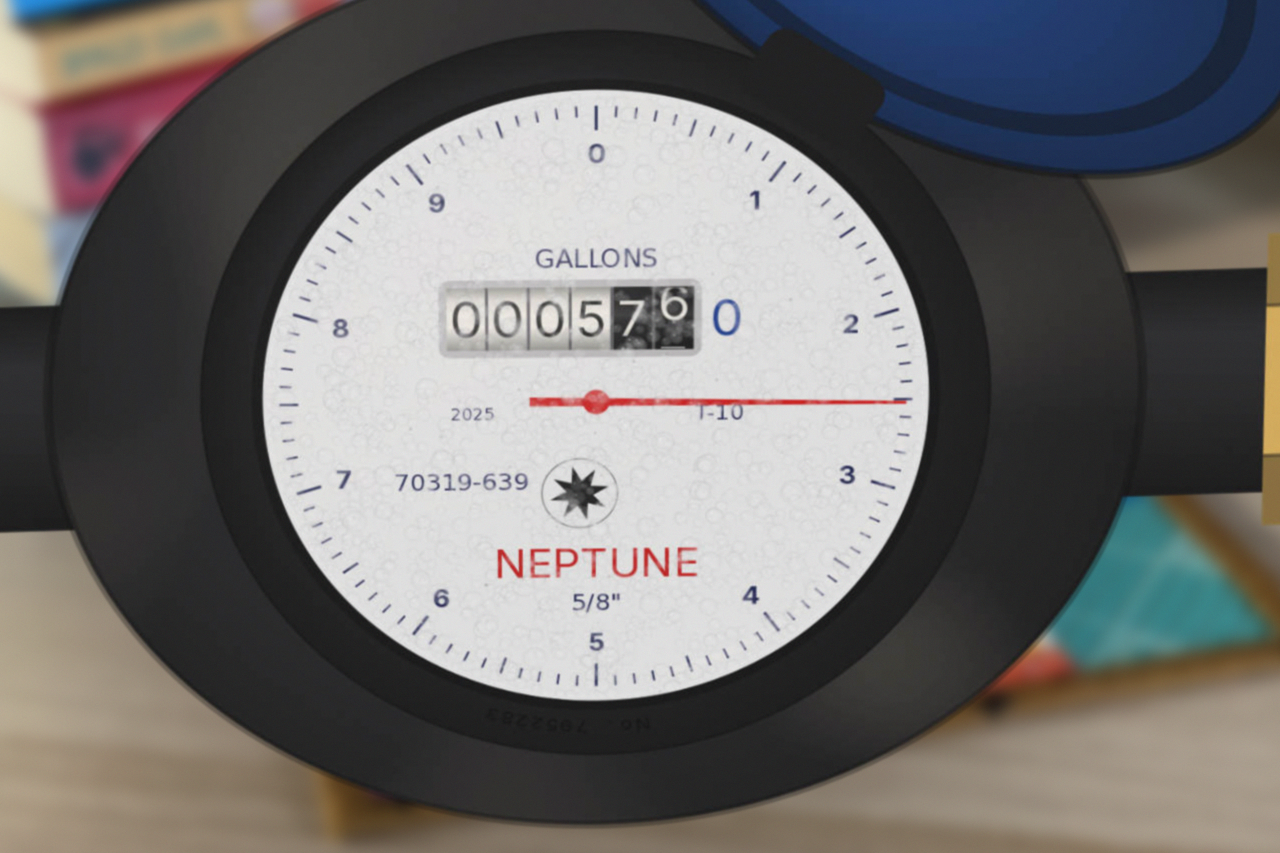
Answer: 5762.5 gal
